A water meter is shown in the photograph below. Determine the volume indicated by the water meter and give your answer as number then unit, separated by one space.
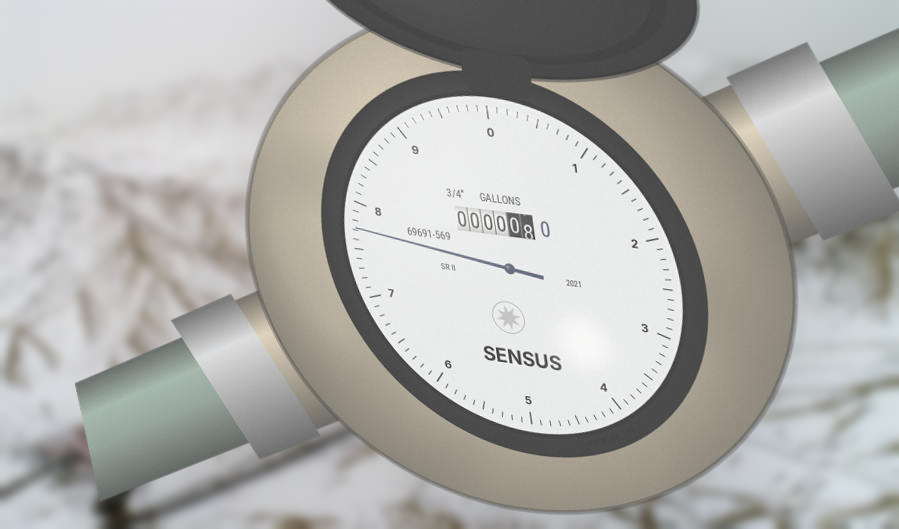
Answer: 77.7 gal
